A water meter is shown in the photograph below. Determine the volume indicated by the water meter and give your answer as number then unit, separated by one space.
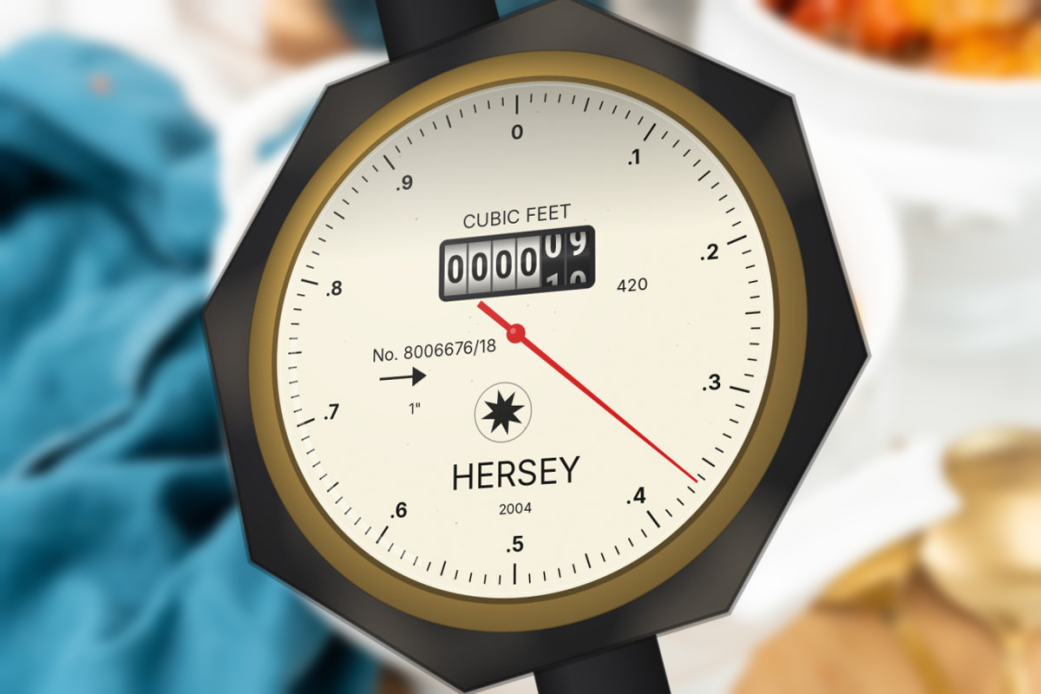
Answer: 9.36 ft³
